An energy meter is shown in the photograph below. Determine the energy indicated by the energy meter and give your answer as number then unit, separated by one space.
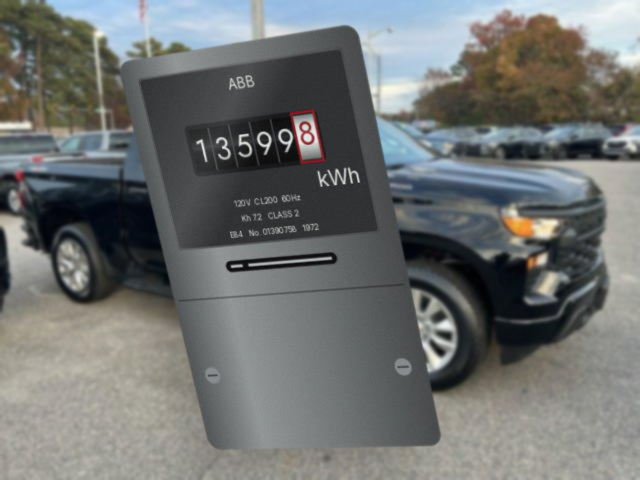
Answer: 13599.8 kWh
